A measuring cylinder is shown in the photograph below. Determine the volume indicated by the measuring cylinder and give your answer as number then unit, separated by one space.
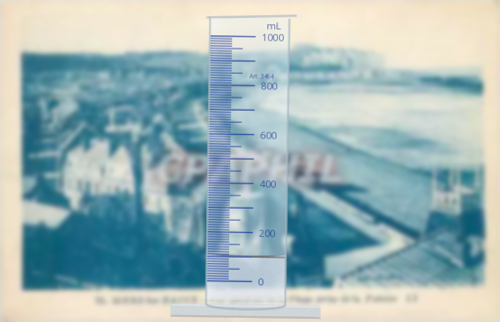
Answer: 100 mL
